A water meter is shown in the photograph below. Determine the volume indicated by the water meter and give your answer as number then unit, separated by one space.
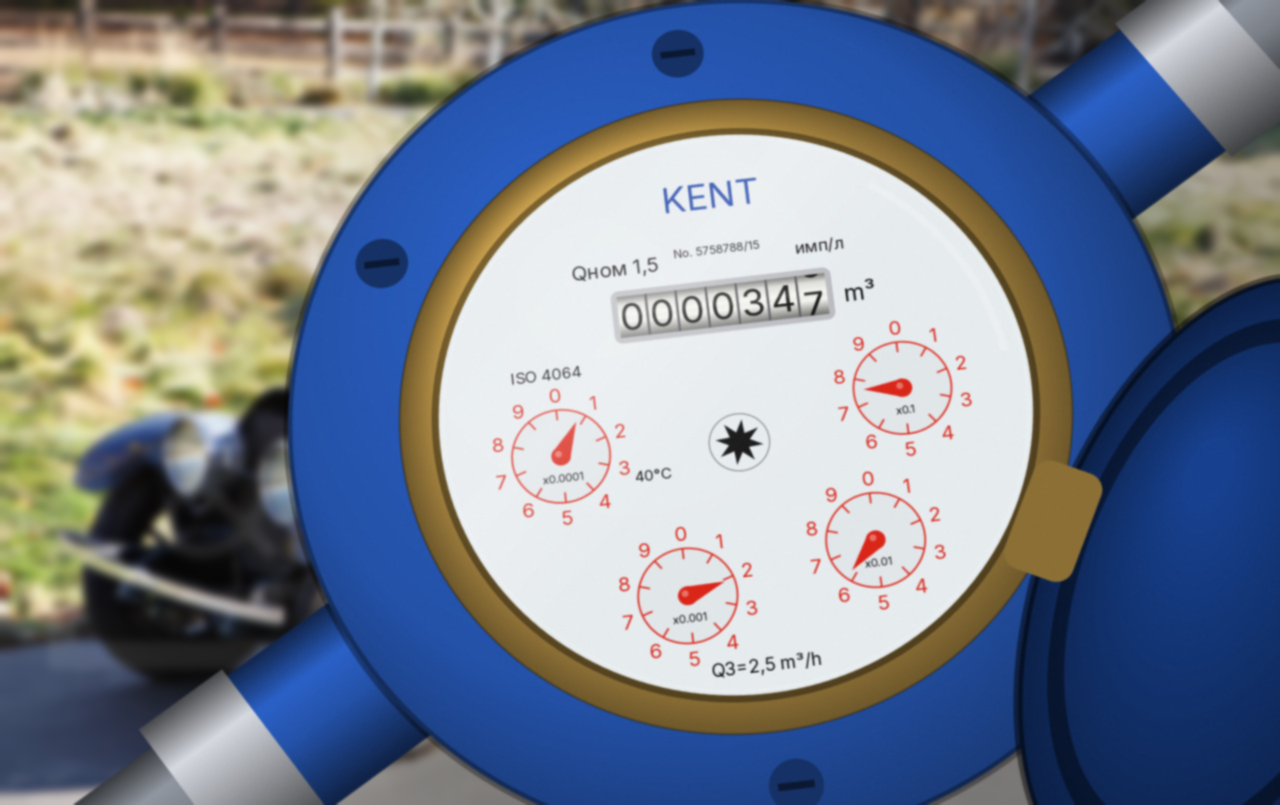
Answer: 346.7620 m³
